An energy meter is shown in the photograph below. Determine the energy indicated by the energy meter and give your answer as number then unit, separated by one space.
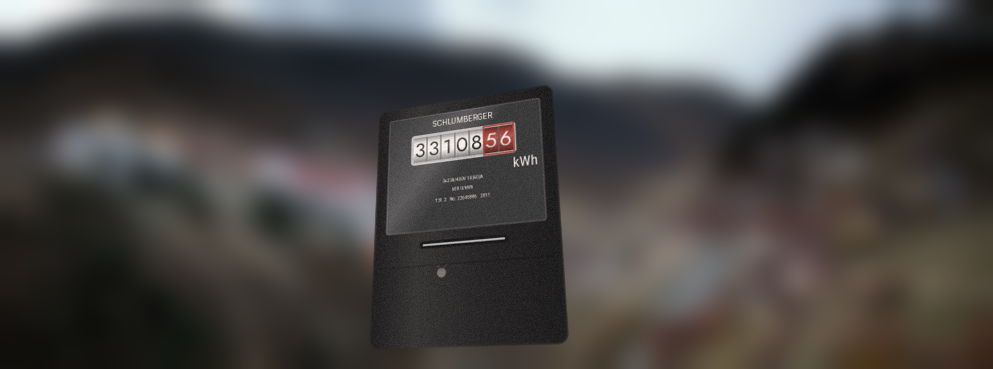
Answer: 33108.56 kWh
